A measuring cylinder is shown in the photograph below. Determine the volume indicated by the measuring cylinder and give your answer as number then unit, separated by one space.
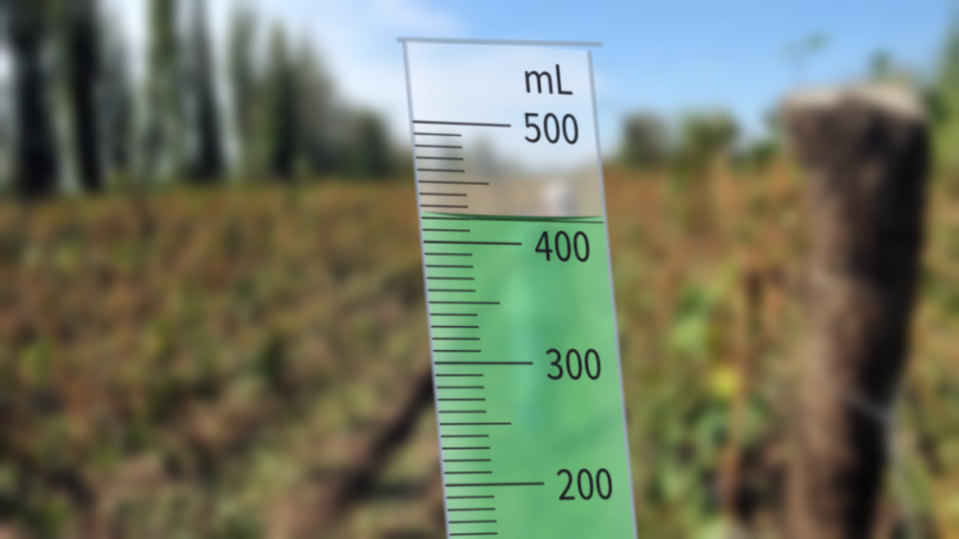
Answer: 420 mL
